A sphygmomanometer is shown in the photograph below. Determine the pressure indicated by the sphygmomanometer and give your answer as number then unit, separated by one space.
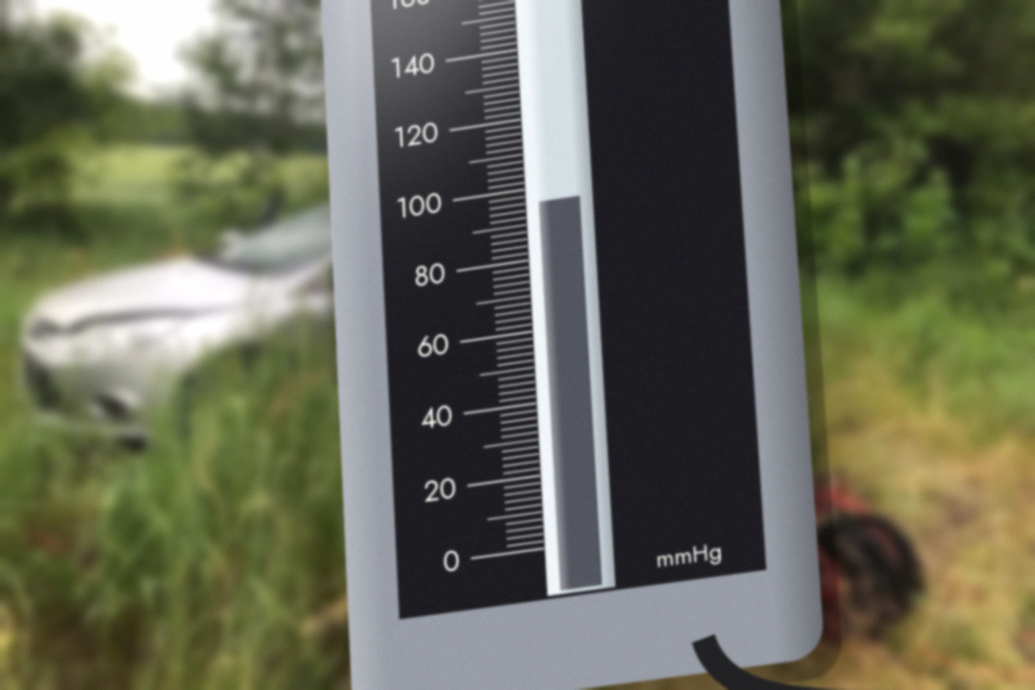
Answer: 96 mmHg
